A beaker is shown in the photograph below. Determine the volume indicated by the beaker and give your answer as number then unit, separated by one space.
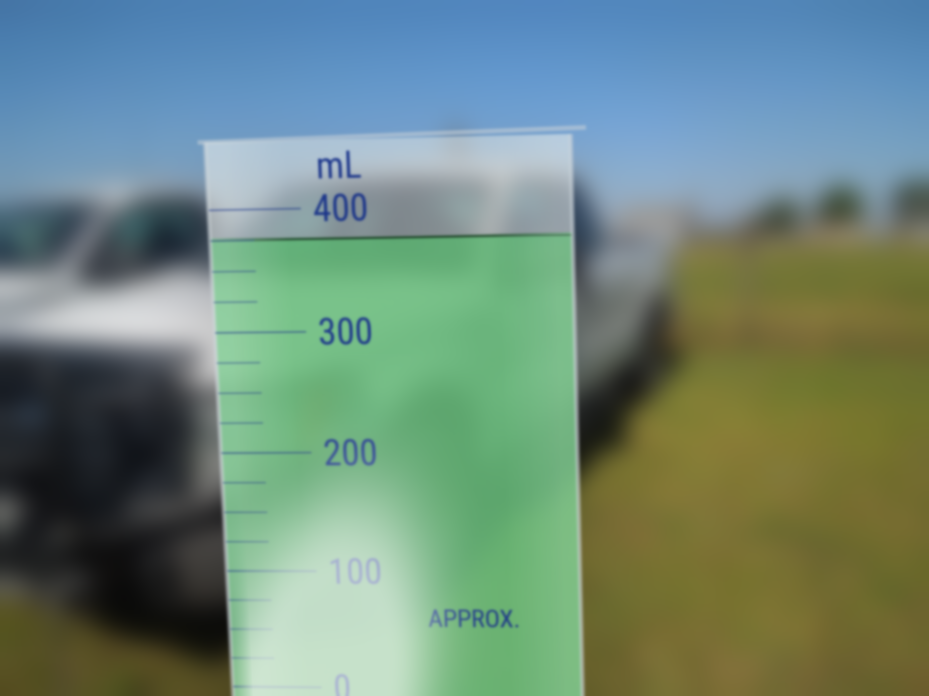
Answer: 375 mL
